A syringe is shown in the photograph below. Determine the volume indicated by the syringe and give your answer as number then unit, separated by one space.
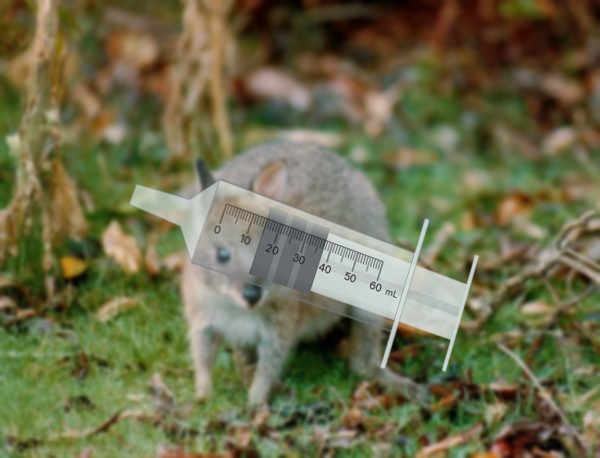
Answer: 15 mL
